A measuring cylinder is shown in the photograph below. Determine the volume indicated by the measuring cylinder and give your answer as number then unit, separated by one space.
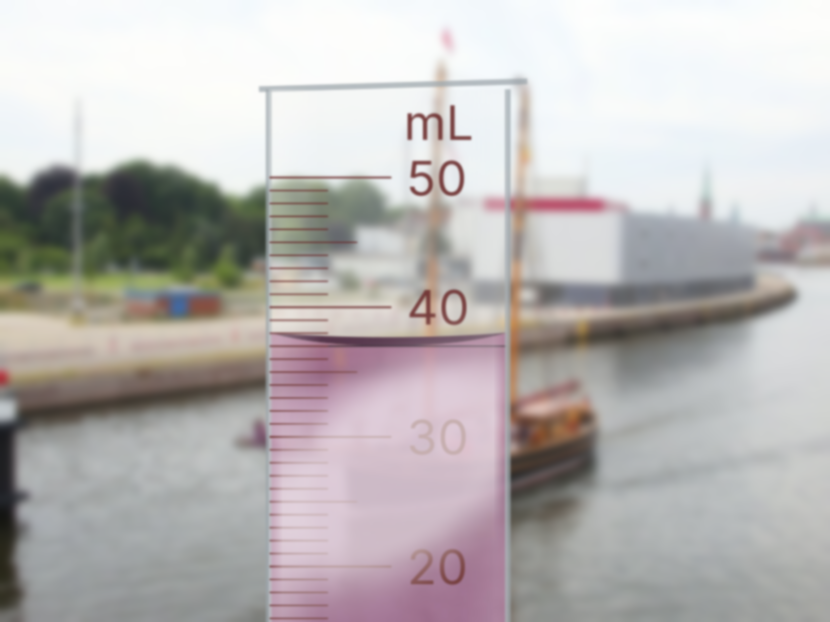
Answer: 37 mL
